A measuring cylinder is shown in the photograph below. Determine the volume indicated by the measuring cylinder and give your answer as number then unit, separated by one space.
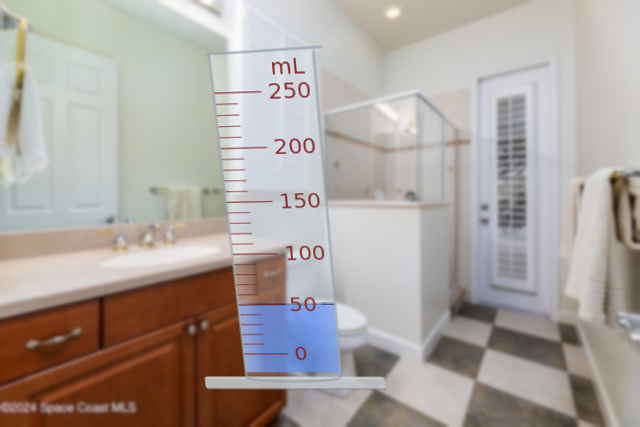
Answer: 50 mL
